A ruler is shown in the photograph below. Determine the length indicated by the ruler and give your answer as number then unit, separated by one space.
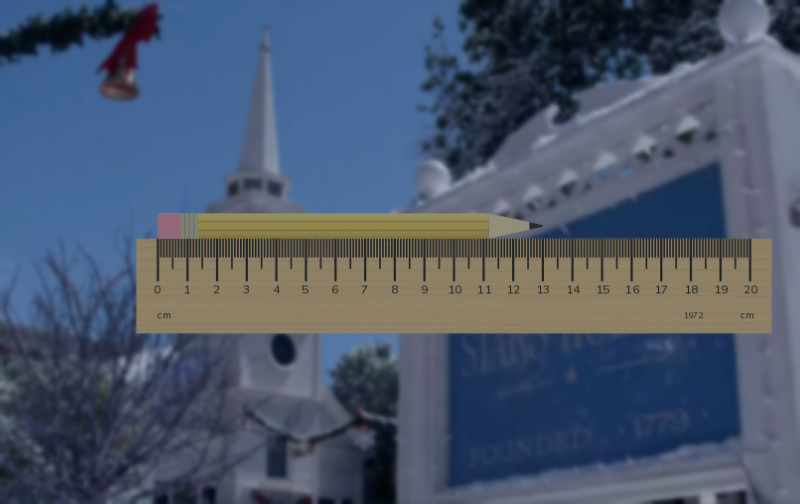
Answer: 13 cm
